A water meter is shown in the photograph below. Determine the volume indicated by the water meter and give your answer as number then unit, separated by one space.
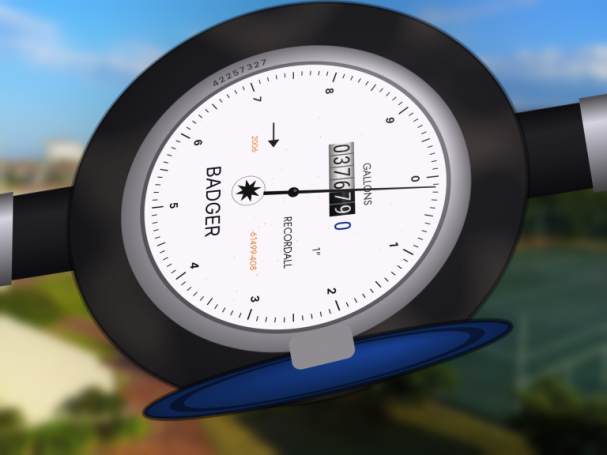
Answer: 376790.1 gal
